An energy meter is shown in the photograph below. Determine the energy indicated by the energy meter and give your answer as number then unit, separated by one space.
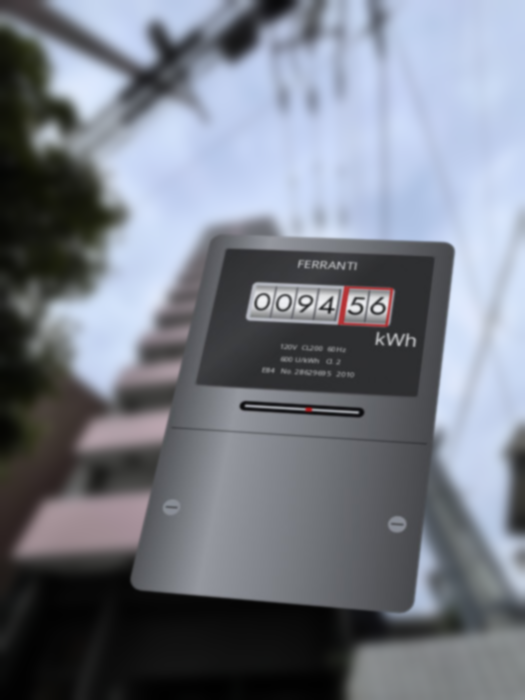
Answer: 94.56 kWh
